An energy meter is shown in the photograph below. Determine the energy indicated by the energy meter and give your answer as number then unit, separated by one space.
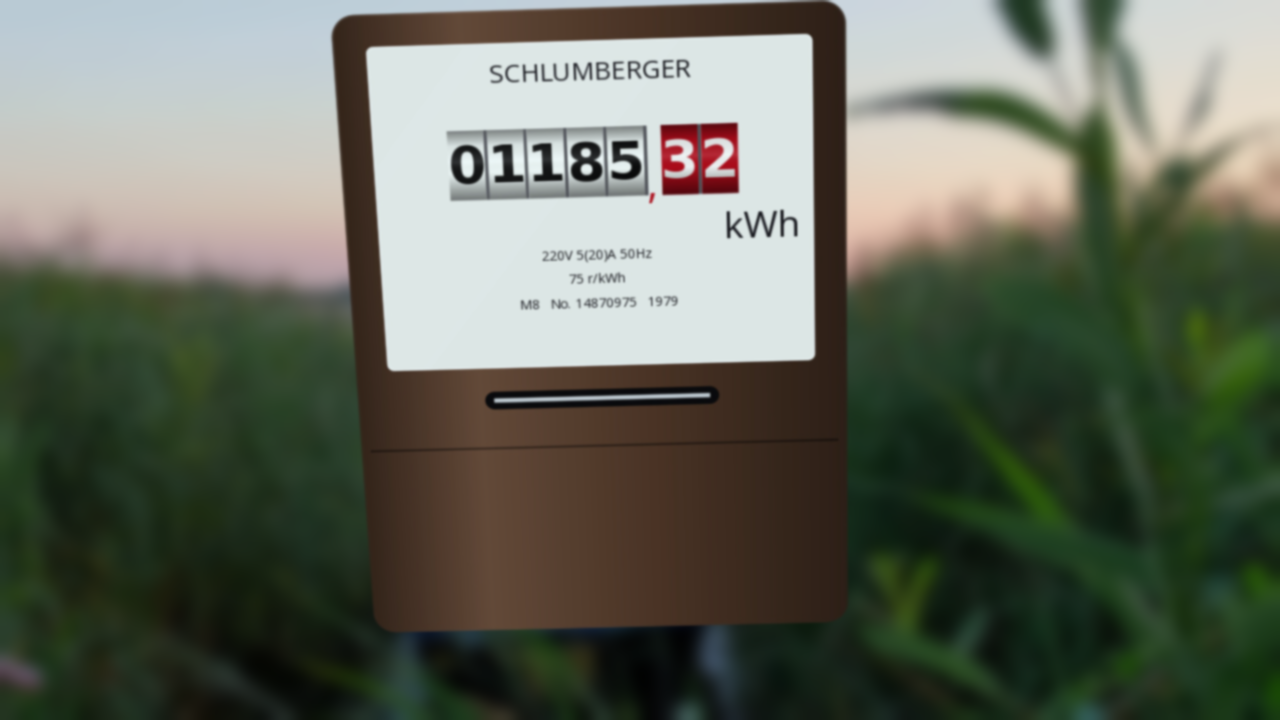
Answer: 1185.32 kWh
